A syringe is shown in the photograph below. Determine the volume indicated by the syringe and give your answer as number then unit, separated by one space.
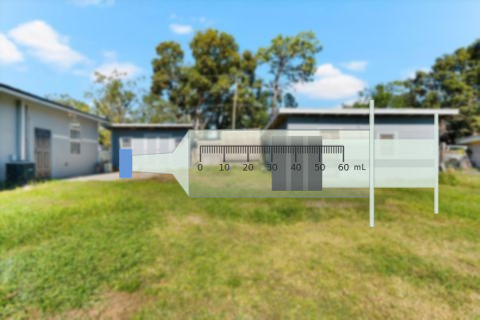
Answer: 30 mL
